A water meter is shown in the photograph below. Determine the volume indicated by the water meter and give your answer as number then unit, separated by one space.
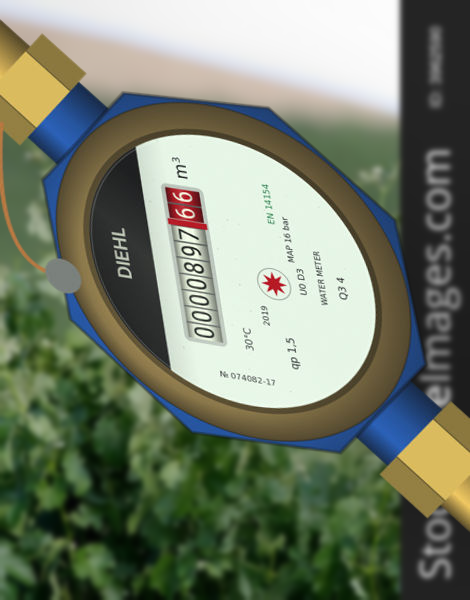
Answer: 897.66 m³
